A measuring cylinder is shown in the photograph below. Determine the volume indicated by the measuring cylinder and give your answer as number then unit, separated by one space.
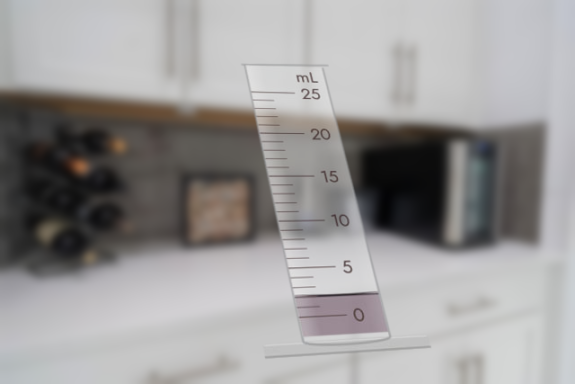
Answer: 2 mL
